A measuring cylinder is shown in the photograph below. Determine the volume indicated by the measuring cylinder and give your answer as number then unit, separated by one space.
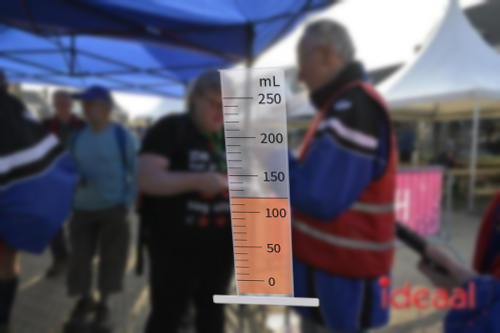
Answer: 120 mL
